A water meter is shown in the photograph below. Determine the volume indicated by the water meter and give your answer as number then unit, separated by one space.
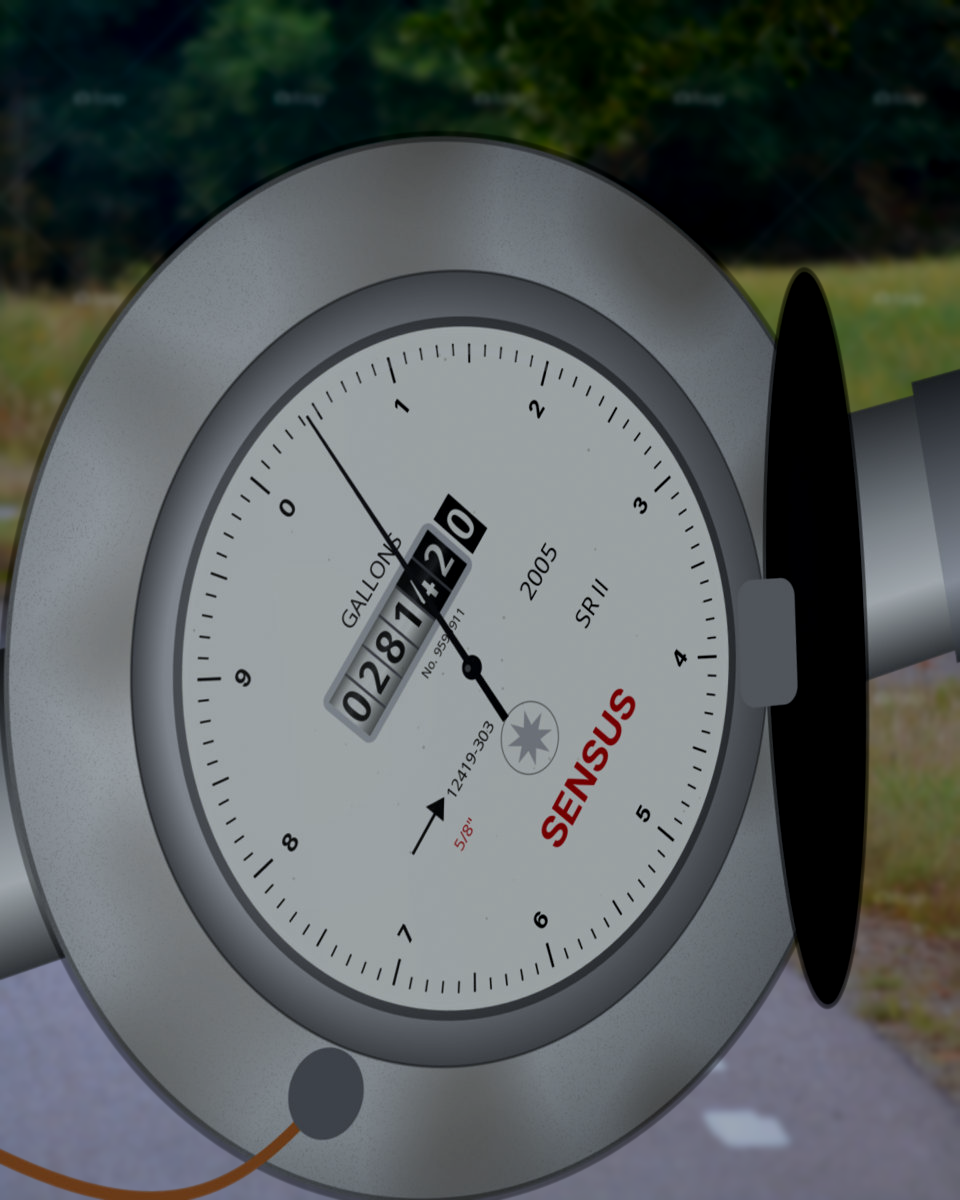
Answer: 281420.4 gal
